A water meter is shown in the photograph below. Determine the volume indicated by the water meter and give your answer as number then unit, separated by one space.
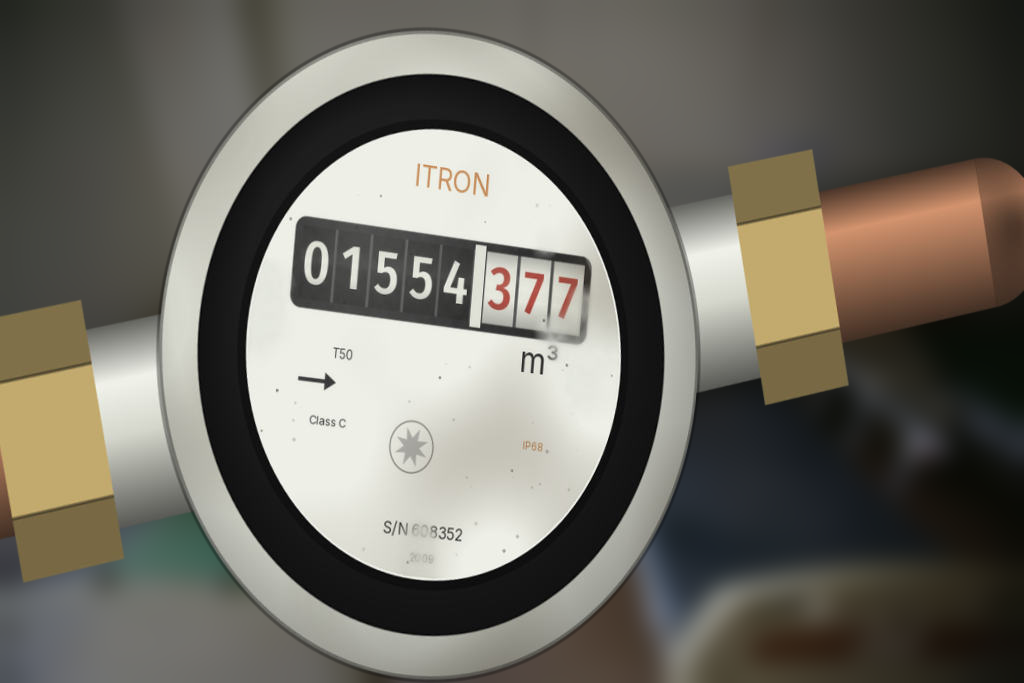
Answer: 1554.377 m³
